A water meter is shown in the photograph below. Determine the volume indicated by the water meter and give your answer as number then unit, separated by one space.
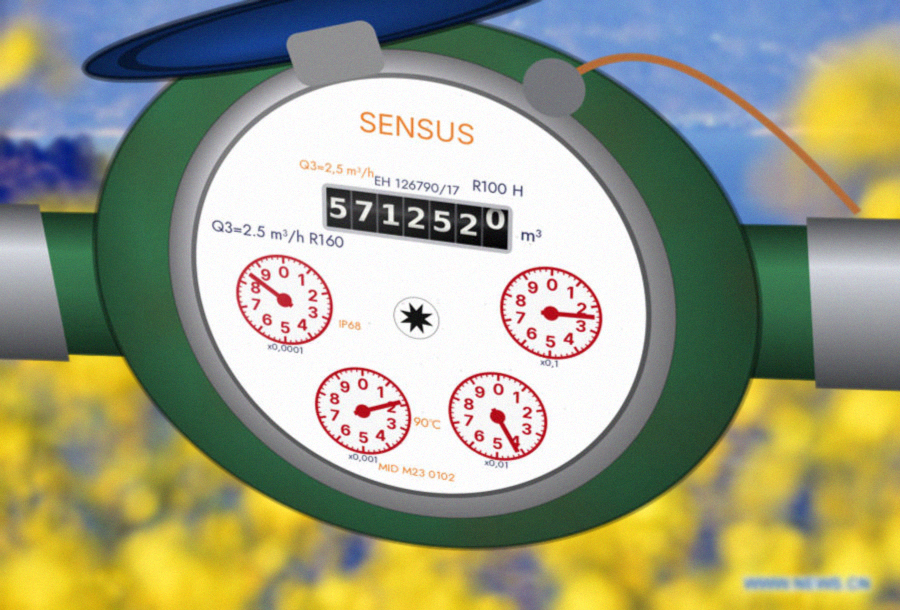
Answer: 5712520.2418 m³
